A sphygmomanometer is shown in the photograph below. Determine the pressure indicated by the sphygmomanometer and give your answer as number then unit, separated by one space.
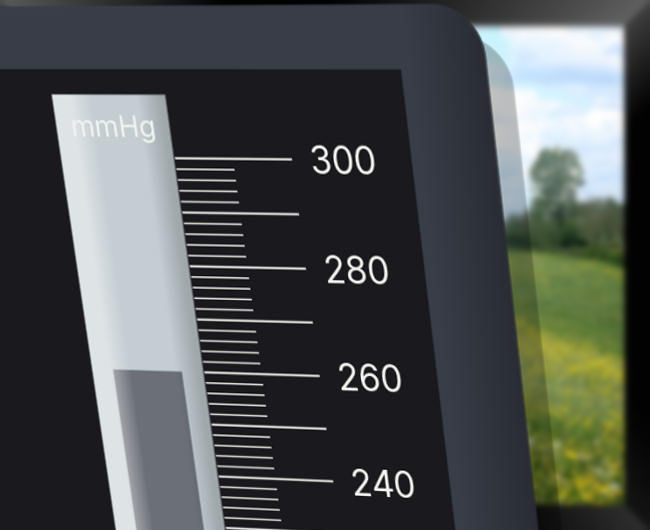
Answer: 260 mmHg
